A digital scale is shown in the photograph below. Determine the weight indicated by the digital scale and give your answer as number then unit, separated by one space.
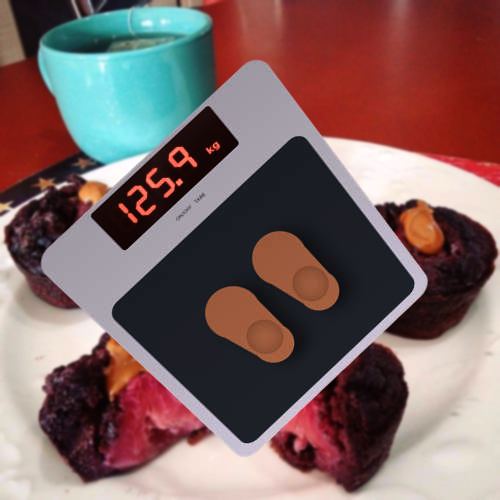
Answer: 125.9 kg
